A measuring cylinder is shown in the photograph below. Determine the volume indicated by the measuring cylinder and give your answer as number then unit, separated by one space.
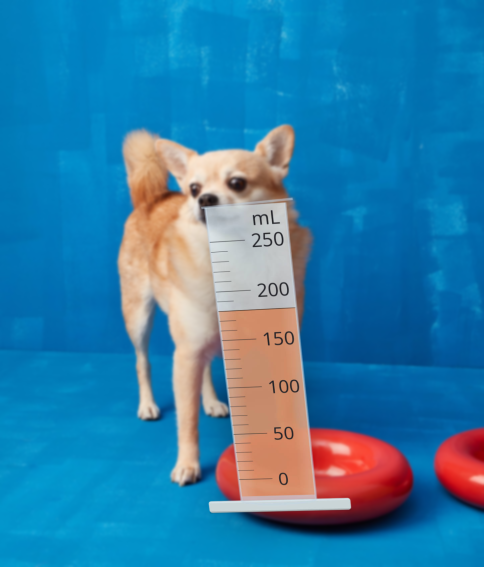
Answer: 180 mL
